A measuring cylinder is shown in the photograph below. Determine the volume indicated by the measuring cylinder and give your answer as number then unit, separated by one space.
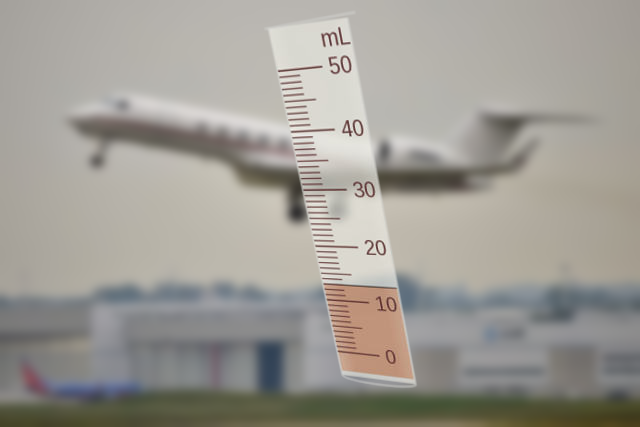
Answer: 13 mL
